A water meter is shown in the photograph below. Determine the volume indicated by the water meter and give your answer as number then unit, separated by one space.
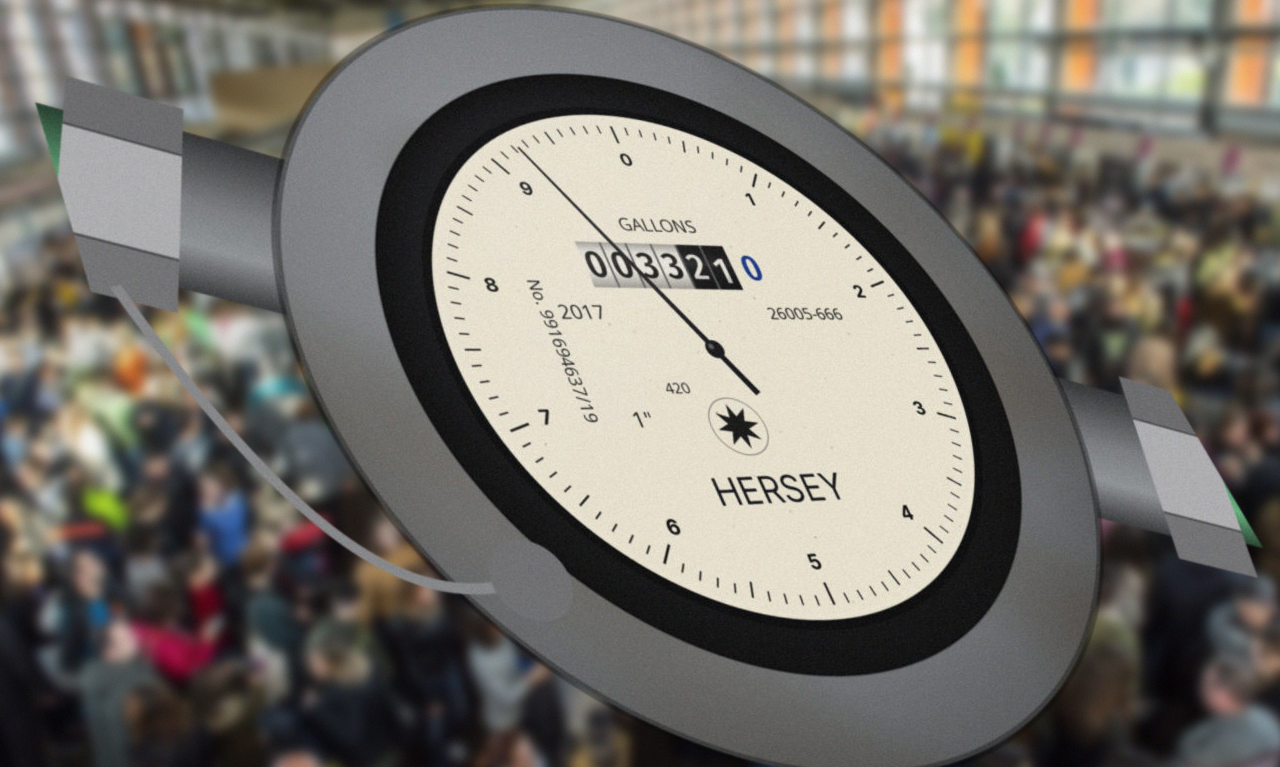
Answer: 33209.2 gal
